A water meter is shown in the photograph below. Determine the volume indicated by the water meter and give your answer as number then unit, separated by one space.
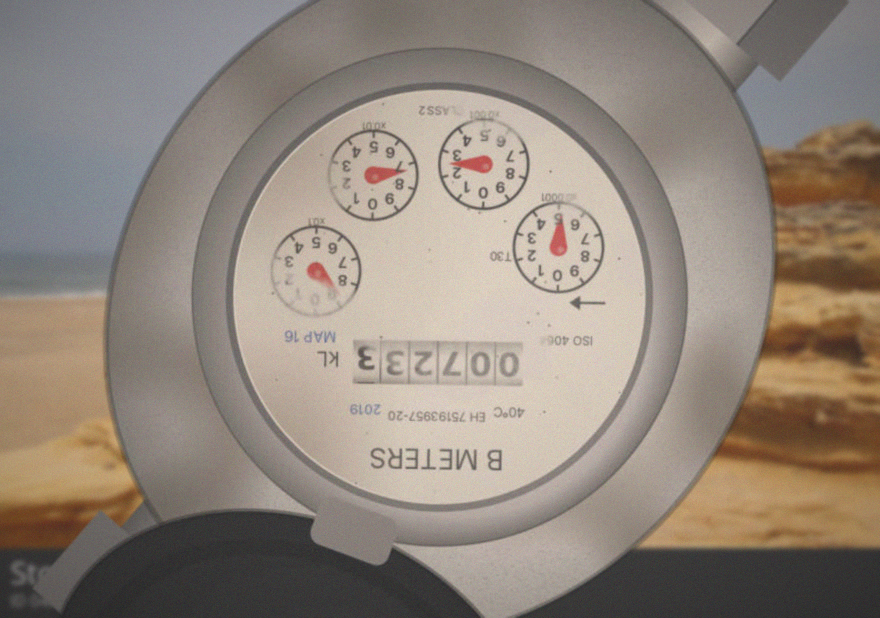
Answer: 7232.8725 kL
